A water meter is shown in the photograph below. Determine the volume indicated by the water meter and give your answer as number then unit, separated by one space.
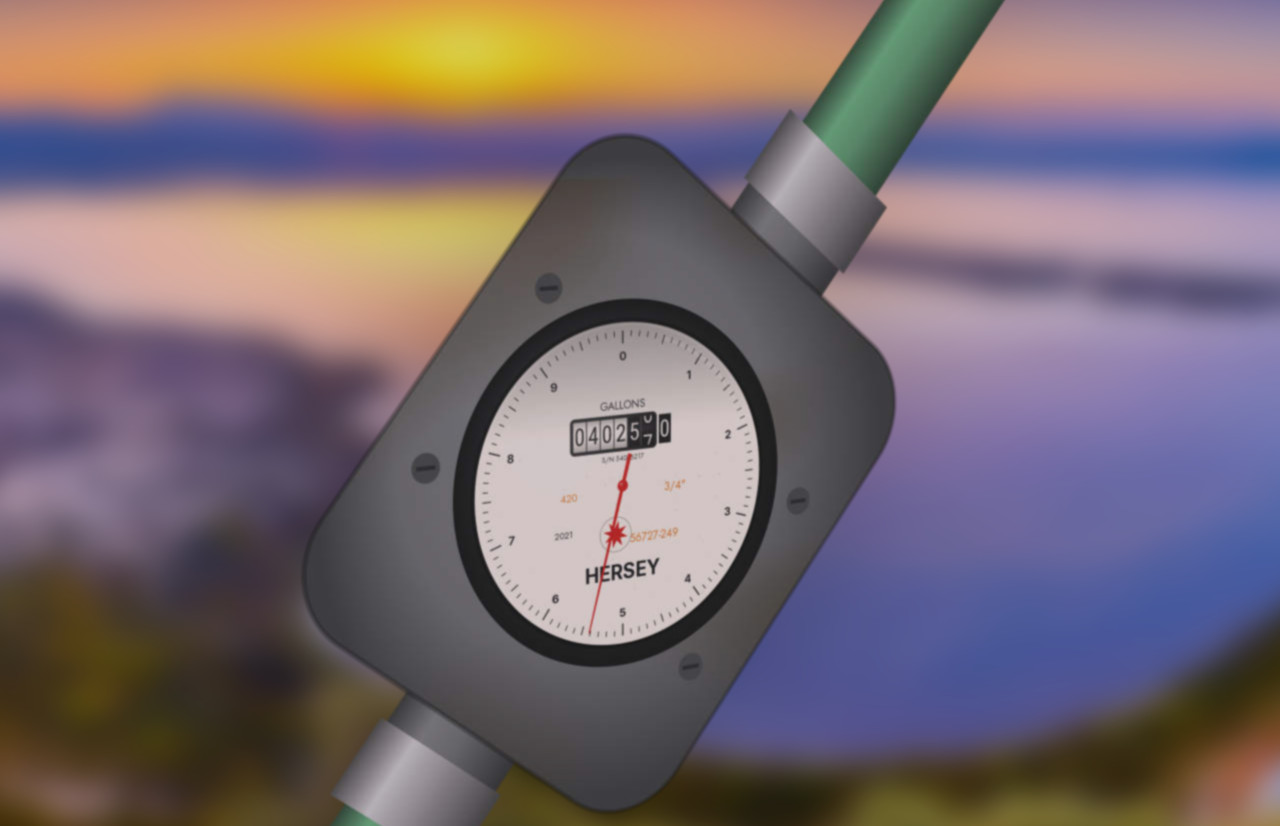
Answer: 402565.4 gal
